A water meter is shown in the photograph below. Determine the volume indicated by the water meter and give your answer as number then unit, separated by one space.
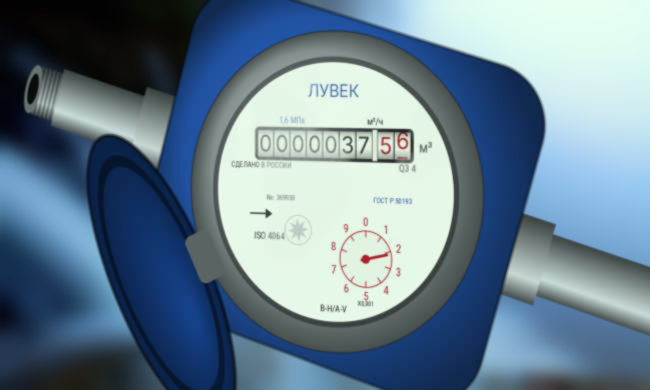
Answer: 37.562 m³
